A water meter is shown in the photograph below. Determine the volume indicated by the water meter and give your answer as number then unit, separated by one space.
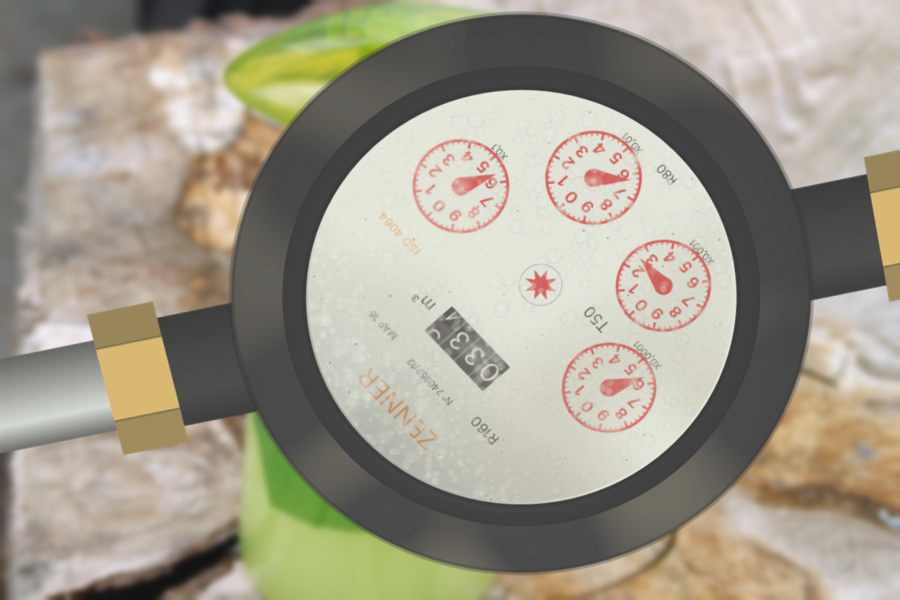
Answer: 333.5625 m³
